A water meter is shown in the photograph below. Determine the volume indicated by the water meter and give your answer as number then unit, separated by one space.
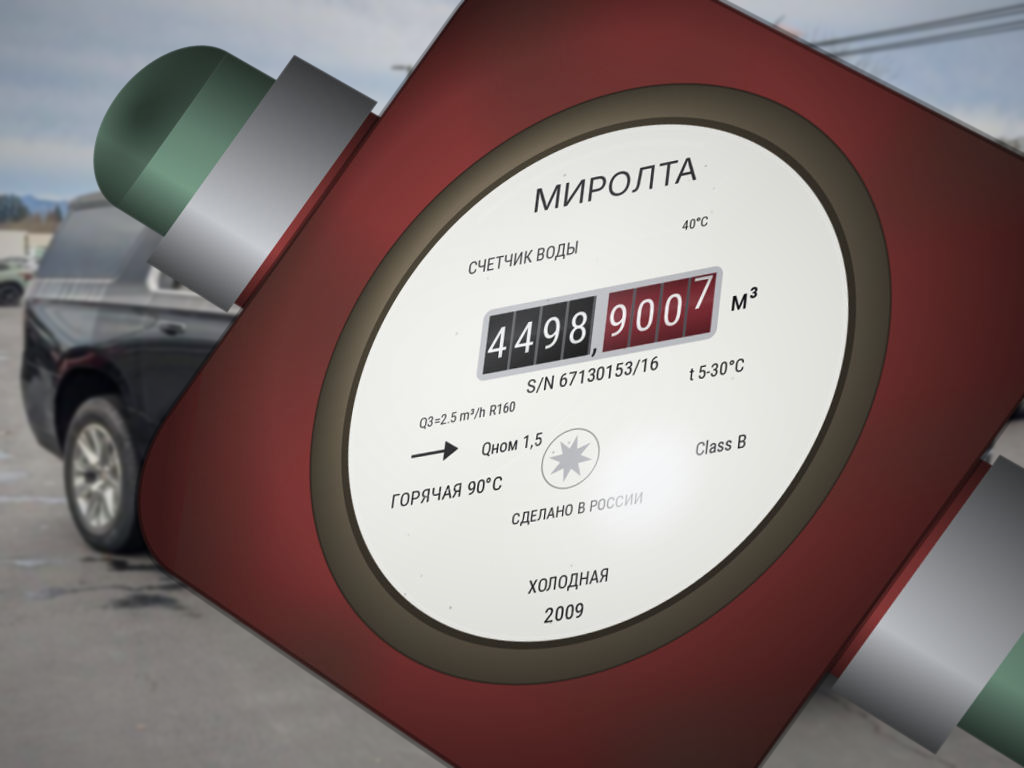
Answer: 4498.9007 m³
